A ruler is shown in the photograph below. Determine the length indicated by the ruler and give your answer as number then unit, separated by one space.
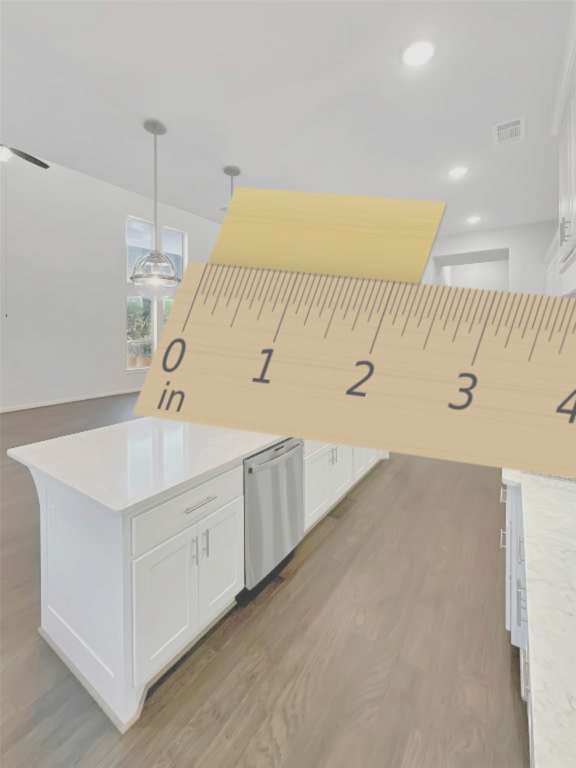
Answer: 2.25 in
